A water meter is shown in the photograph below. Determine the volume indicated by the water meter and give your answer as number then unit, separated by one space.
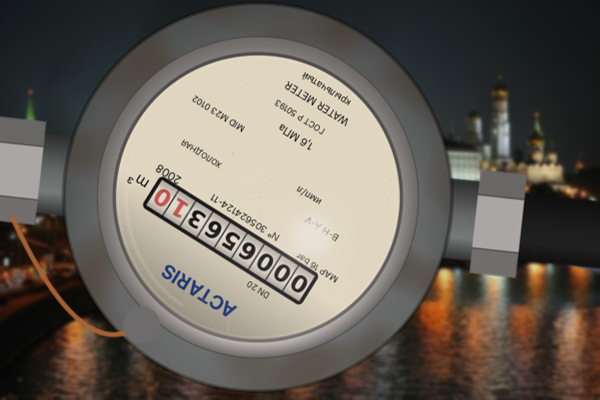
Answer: 6563.10 m³
